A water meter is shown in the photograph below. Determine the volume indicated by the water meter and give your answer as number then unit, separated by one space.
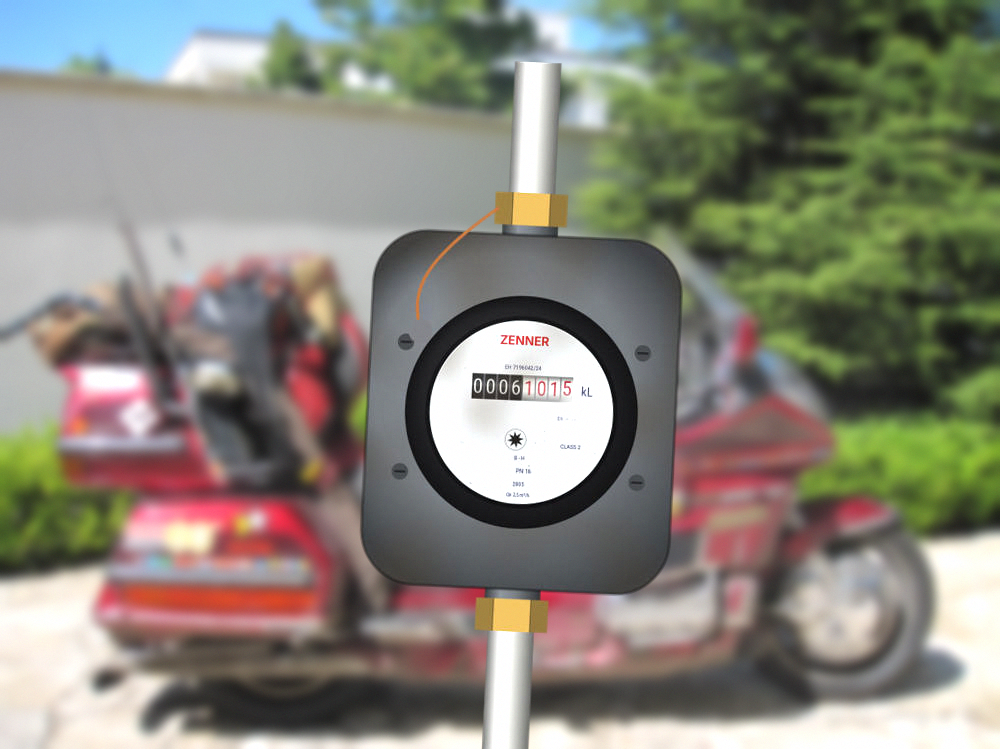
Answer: 6.1015 kL
